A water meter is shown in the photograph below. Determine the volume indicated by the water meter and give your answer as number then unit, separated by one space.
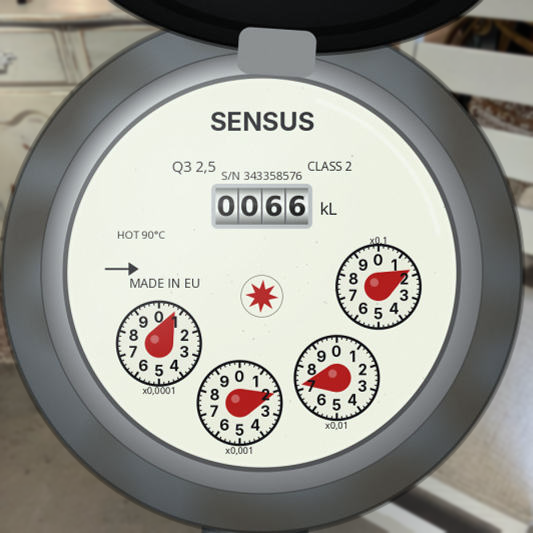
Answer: 66.1720 kL
